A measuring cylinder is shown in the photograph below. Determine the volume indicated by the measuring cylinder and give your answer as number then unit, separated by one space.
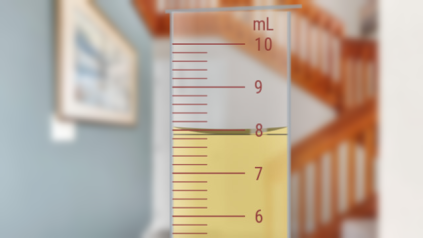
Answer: 7.9 mL
